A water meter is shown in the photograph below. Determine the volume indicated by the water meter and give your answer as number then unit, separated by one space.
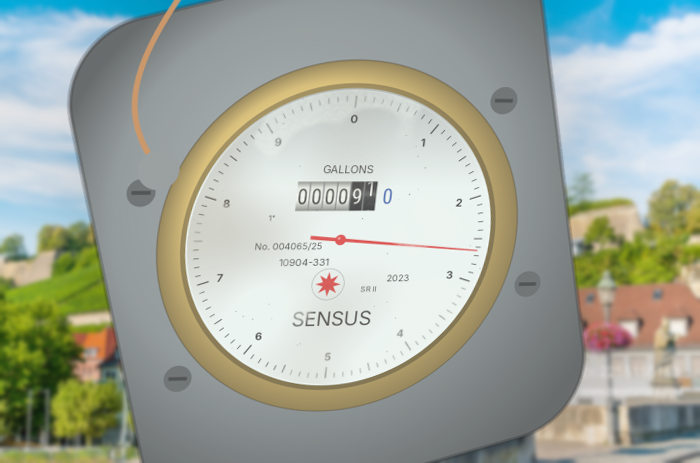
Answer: 912.6 gal
